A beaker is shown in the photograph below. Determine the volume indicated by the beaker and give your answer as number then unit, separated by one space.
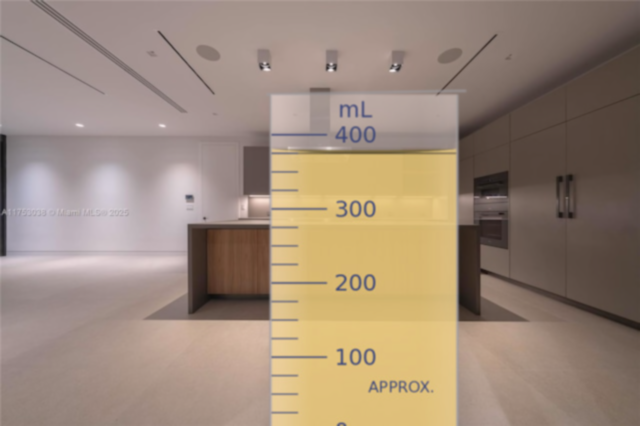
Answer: 375 mL
